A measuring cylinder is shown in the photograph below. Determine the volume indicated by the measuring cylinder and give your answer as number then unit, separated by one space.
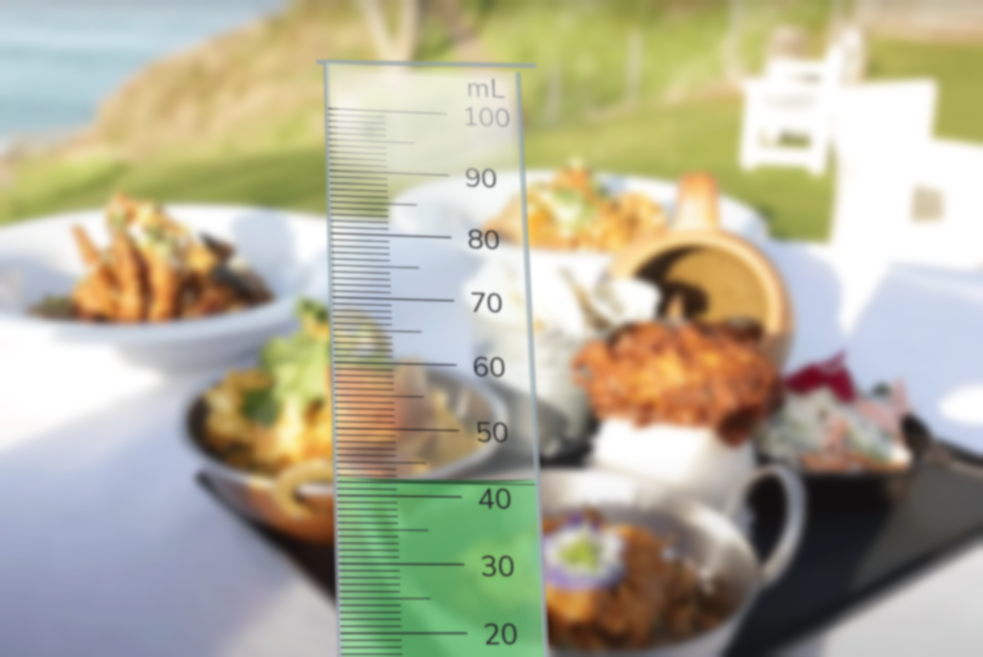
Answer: 42 mL
